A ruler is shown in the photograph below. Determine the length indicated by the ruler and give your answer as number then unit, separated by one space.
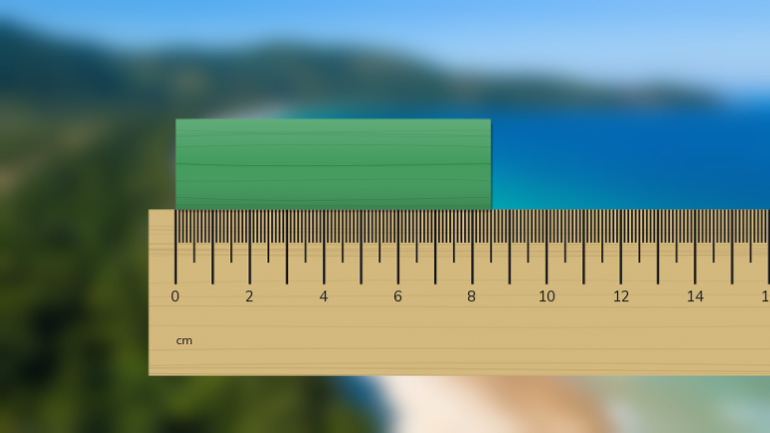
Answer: 8.5 cm
